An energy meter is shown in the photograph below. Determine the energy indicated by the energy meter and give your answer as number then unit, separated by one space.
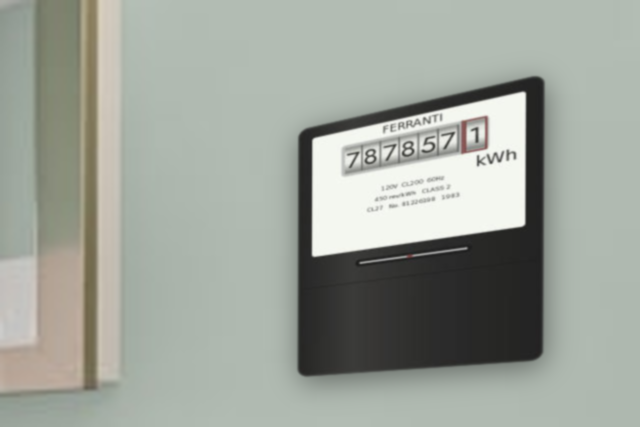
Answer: 787857.1 kWh
